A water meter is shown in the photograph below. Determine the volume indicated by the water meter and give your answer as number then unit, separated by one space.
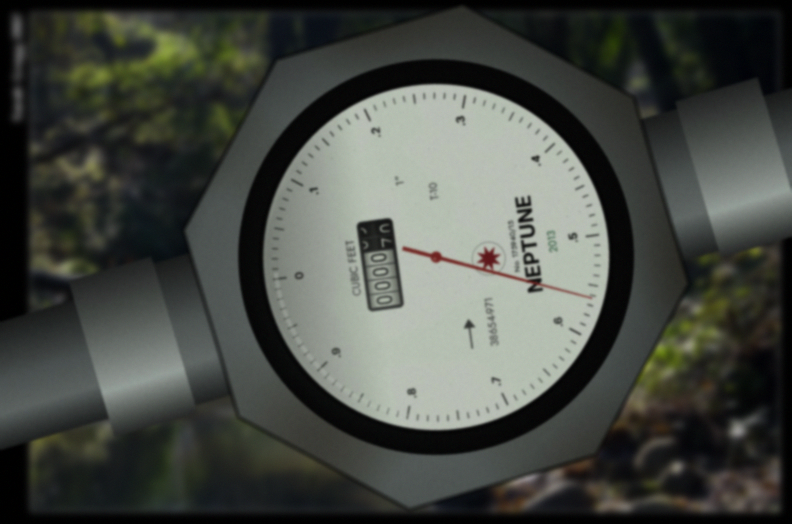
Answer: 69.56 ft³
